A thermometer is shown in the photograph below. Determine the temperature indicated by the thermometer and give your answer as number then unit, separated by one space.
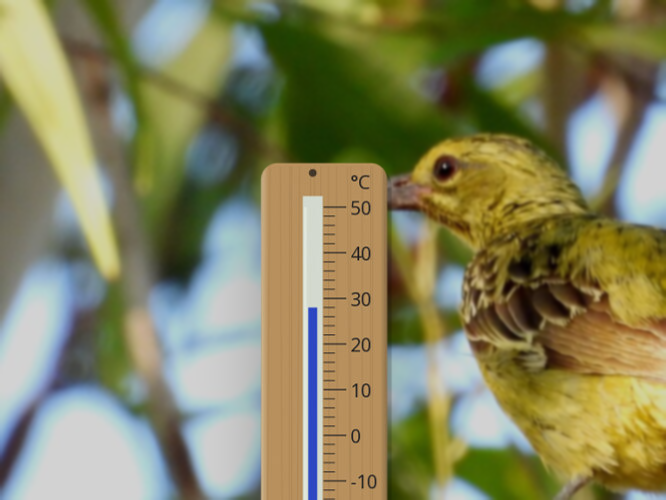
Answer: 28 °C
